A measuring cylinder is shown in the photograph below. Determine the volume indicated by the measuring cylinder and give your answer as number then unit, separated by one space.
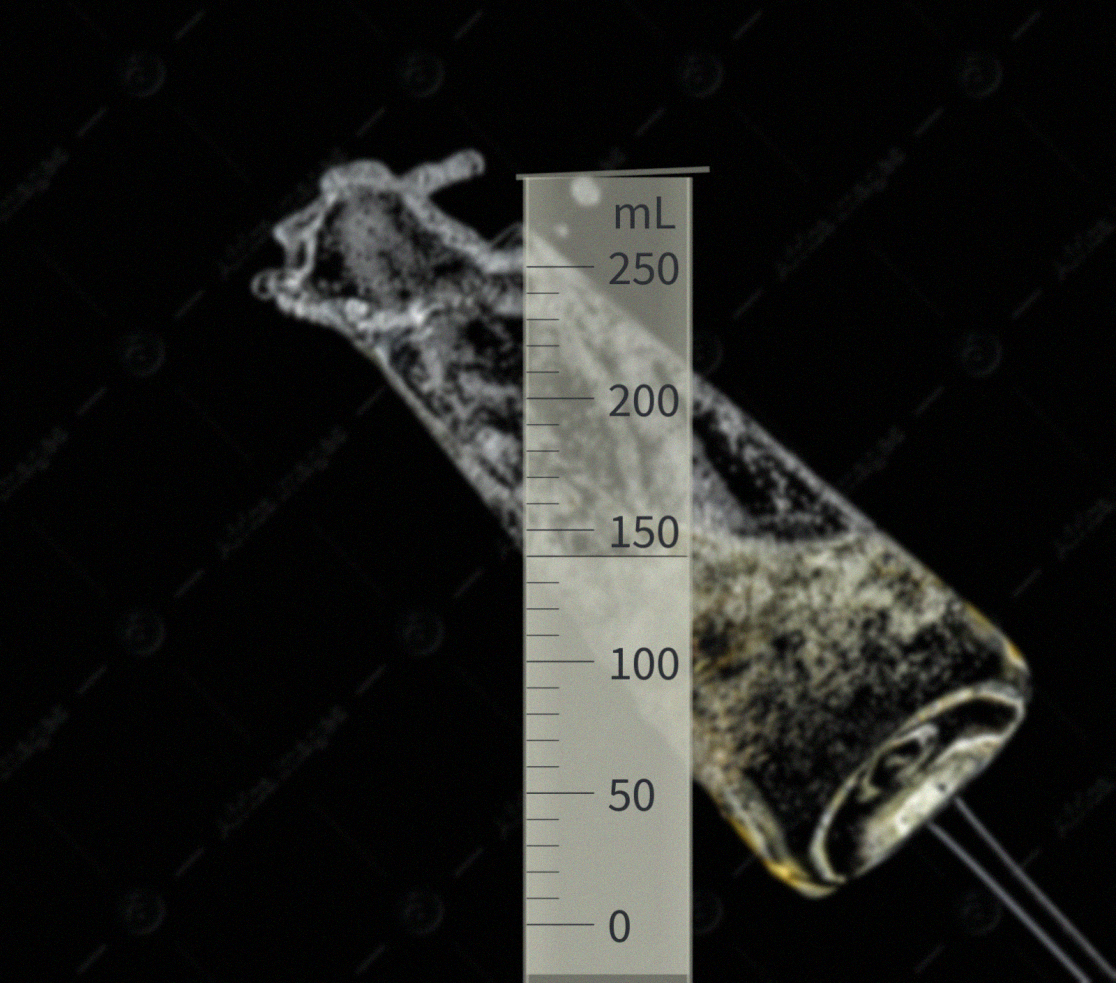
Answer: 140 mL
